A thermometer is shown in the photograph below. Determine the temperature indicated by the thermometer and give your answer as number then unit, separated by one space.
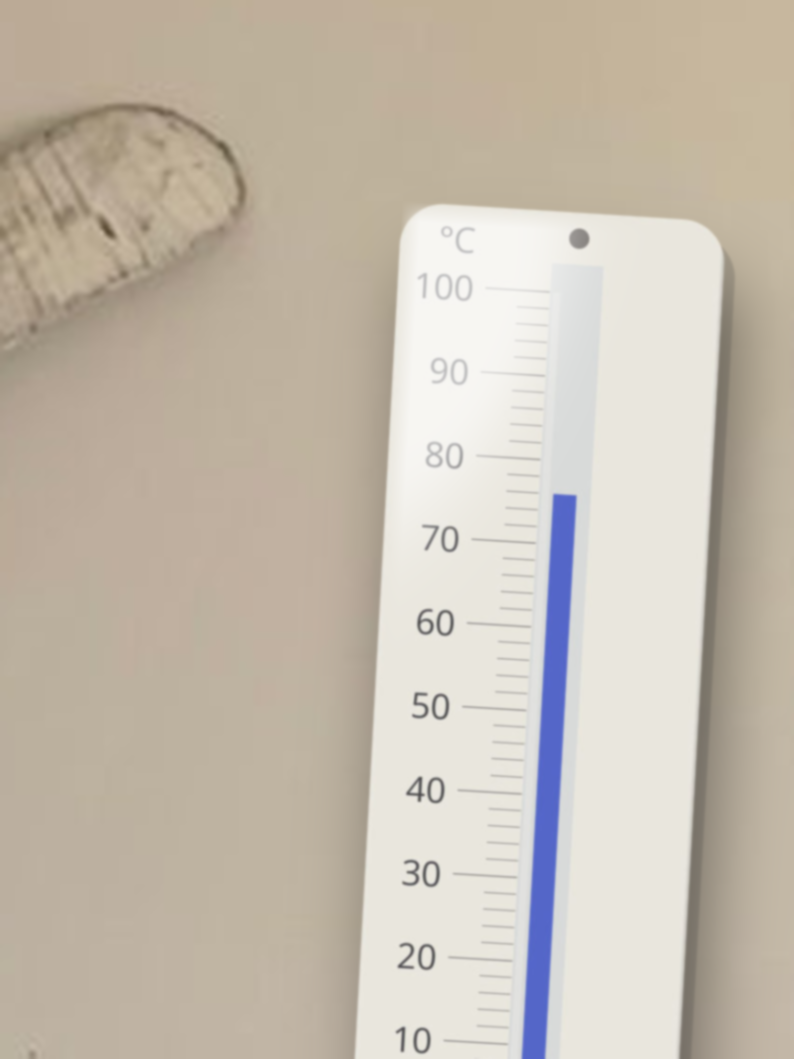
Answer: 76 °C
